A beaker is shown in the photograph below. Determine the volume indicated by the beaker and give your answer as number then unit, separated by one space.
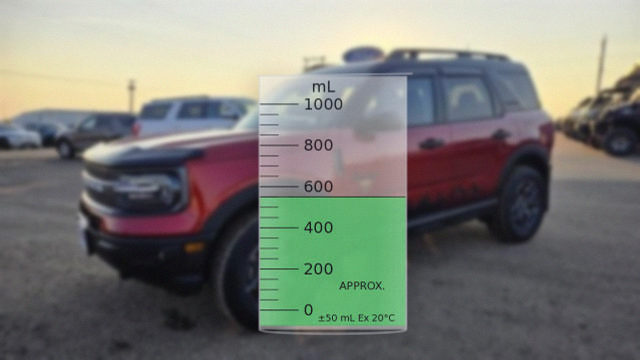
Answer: 550 mL
